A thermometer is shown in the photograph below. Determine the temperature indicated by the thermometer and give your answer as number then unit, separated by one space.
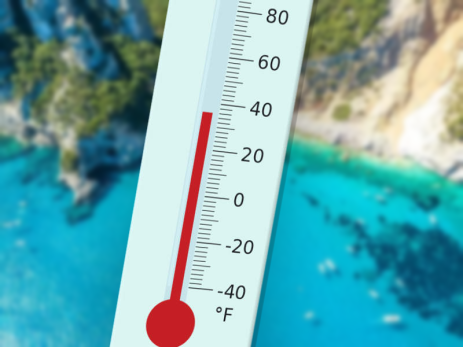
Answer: 36 °F
